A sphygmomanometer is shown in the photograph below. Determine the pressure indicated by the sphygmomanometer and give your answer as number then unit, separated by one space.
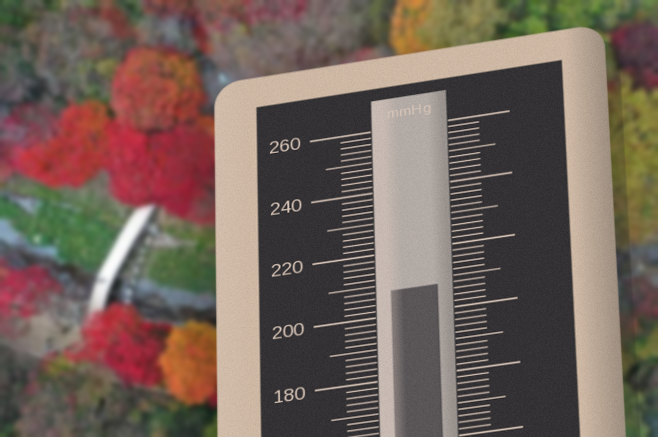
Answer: 208 mmHg
